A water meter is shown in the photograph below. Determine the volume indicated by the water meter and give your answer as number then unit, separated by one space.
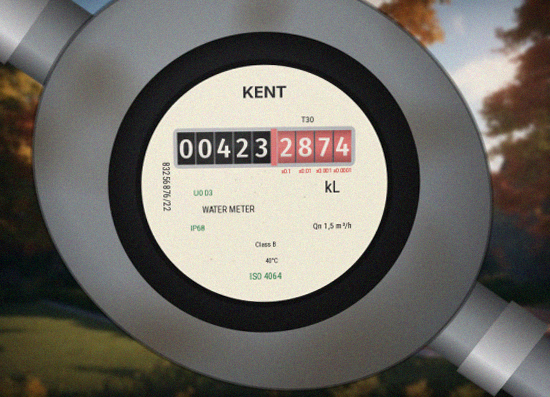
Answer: 423.2874 kL
